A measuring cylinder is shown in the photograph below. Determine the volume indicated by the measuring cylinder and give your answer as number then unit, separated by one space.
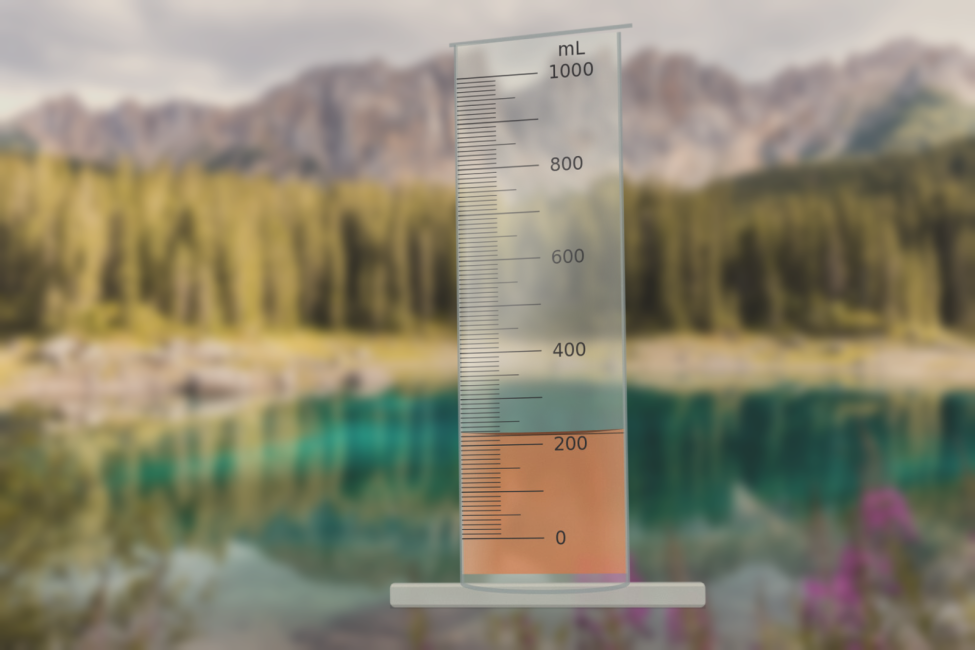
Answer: 220 mL
